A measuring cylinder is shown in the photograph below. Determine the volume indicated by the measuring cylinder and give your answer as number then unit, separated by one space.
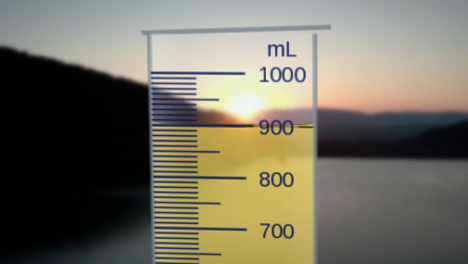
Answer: 900 mL
